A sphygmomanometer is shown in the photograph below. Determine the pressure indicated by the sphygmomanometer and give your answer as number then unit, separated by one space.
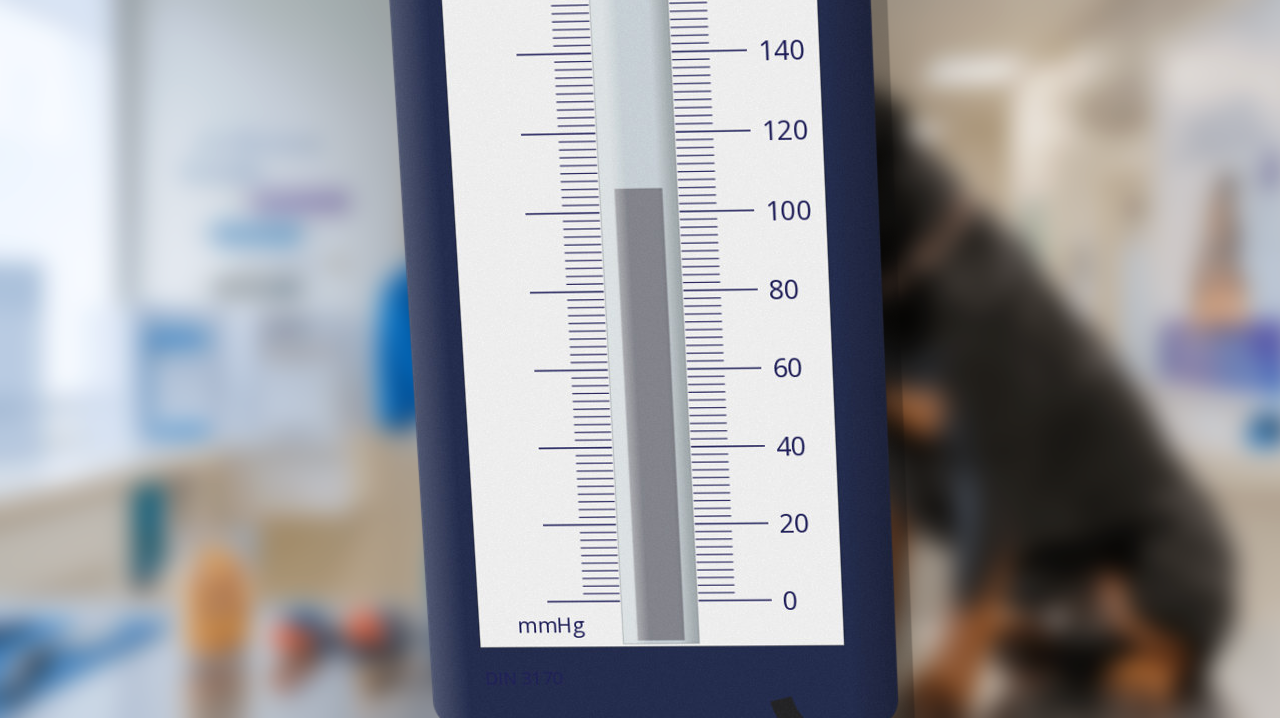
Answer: 106 mmHg
